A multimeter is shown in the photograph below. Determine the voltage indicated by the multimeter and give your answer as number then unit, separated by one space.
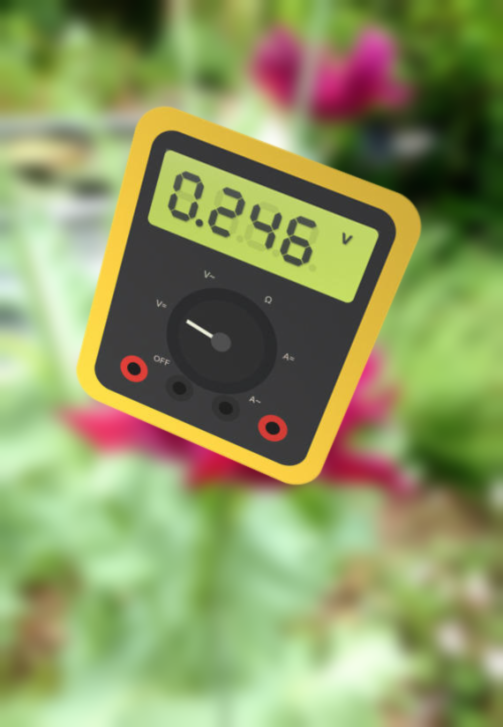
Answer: 0.246 V
